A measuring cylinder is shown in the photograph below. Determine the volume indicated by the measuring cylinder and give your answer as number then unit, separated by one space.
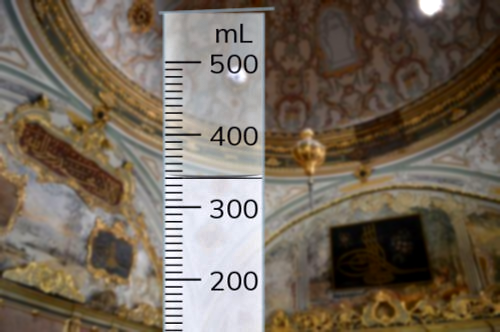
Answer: 340 mL
